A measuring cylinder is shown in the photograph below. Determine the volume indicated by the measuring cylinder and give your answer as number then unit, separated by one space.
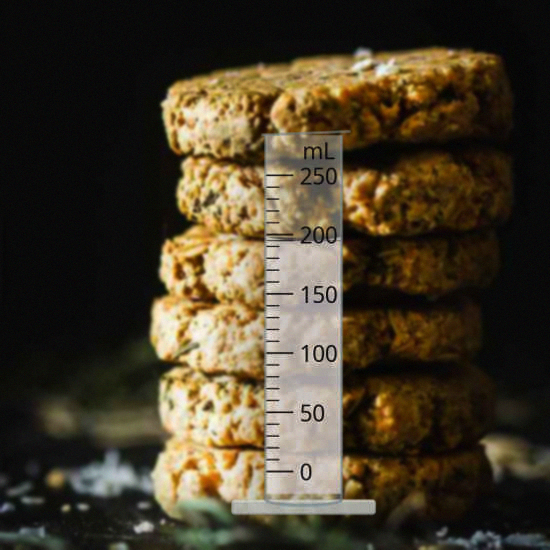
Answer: 195 mL
